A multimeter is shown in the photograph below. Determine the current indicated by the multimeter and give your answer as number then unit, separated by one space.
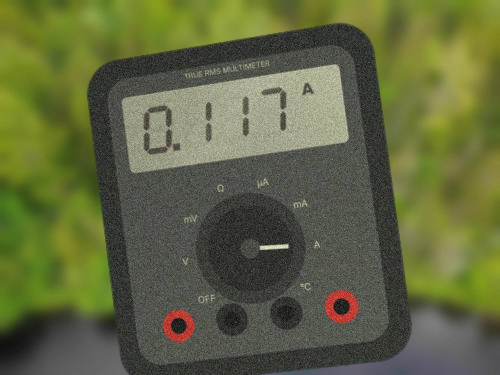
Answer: 0.117 A
